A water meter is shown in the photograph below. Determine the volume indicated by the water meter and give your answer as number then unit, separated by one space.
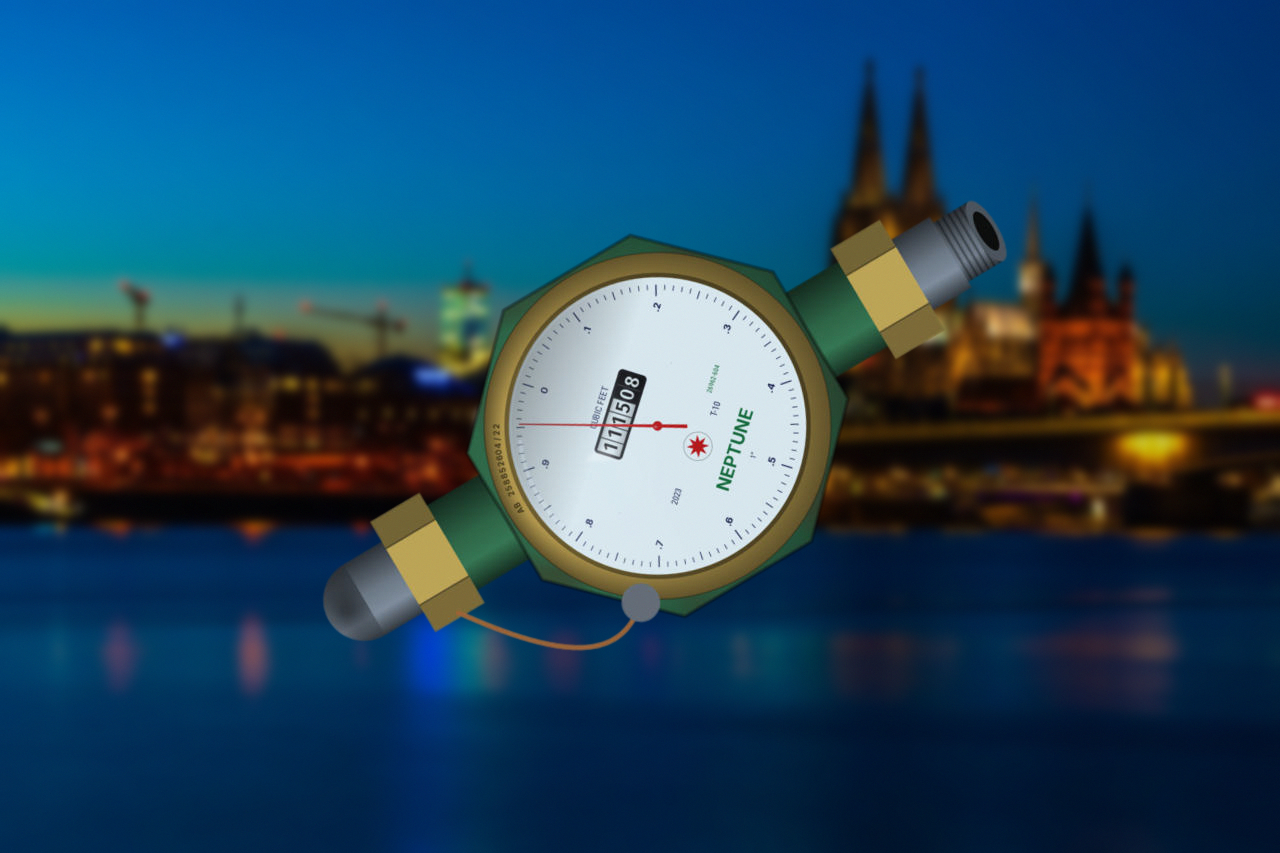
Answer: 111507.95 ft³
